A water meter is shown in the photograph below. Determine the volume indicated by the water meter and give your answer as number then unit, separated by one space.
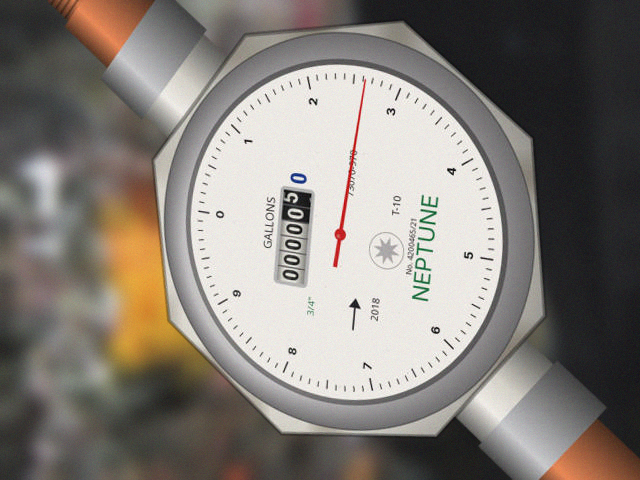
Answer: 52.6 gal
